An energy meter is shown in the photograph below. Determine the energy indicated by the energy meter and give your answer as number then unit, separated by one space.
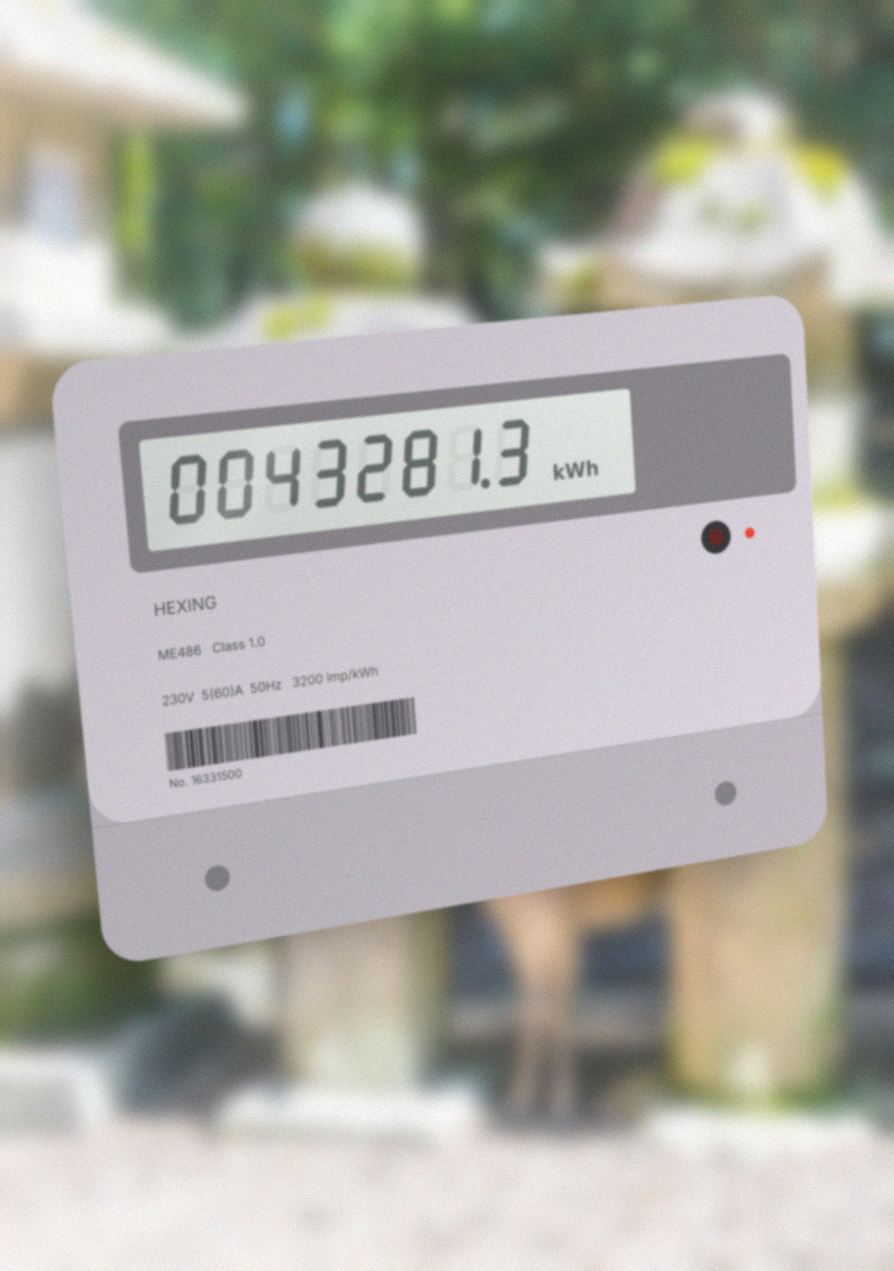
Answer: 43281.3 kWh
